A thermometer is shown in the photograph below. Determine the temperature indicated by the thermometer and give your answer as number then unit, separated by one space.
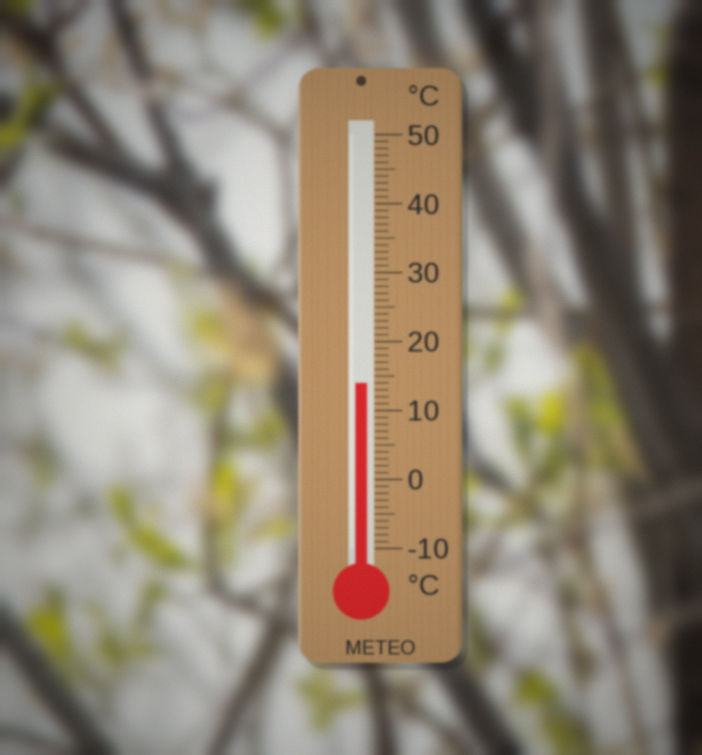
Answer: 14 °C
